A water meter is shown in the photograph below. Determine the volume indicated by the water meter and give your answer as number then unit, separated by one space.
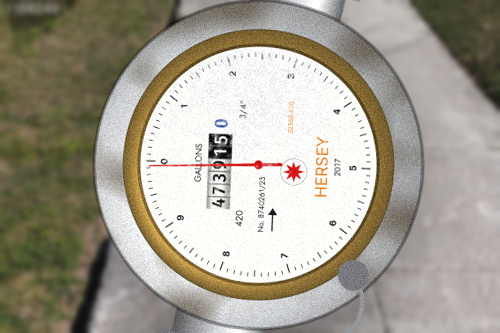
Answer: 4739149.9 gal
